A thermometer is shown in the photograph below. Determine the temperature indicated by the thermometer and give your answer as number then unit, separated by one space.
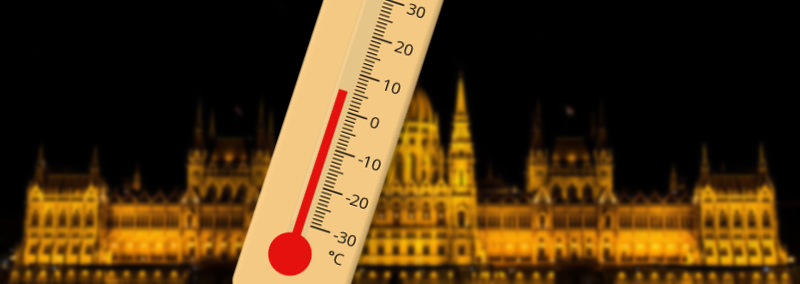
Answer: 5 °C
